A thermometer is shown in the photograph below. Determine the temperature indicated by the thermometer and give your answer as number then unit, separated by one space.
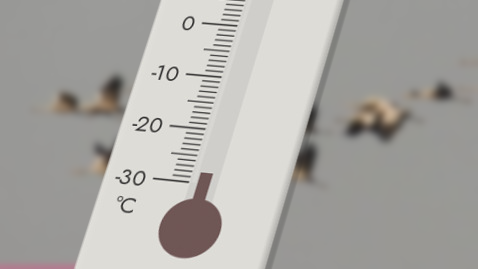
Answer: -28 °C
